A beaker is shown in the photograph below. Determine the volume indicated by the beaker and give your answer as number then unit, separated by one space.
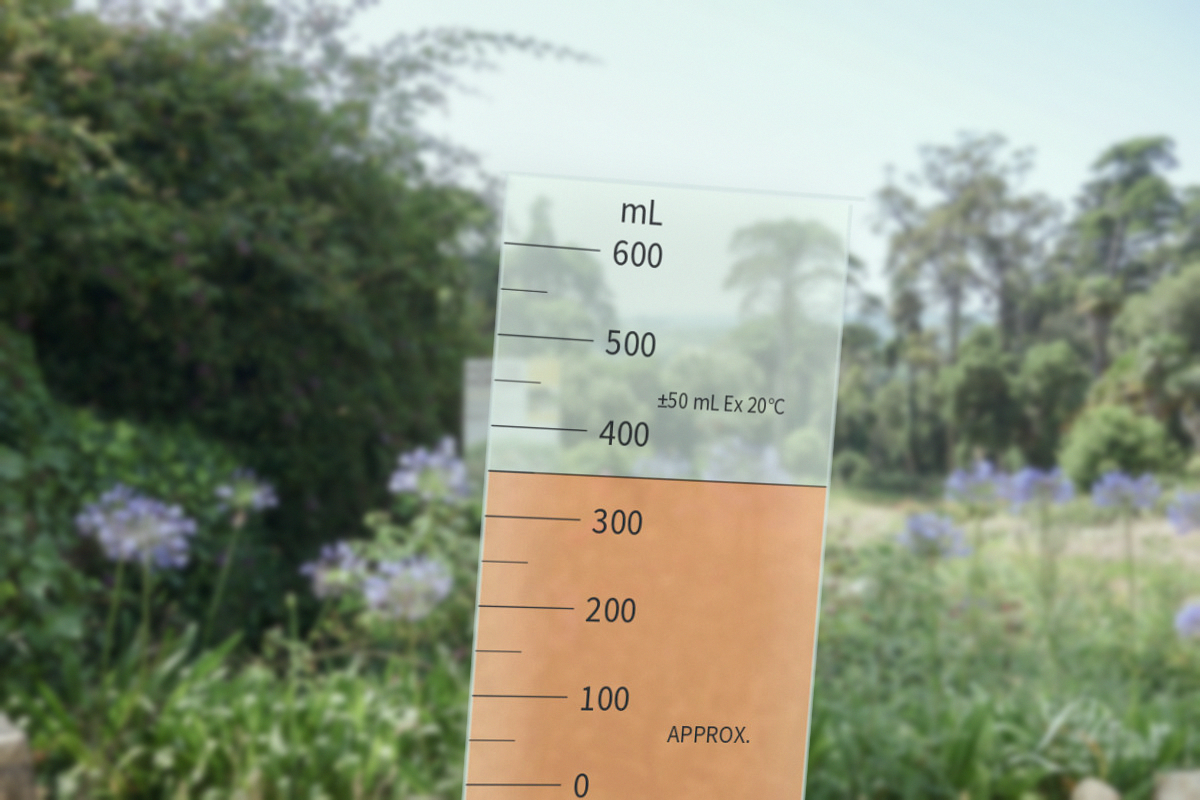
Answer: 350 mL
